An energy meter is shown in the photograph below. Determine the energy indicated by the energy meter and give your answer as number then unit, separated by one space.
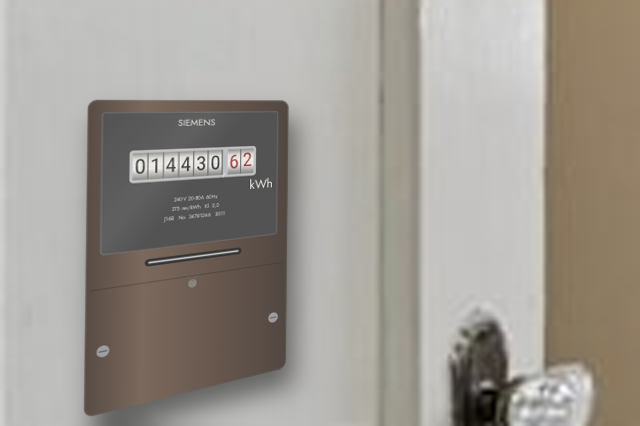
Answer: 14430.62 kWh
